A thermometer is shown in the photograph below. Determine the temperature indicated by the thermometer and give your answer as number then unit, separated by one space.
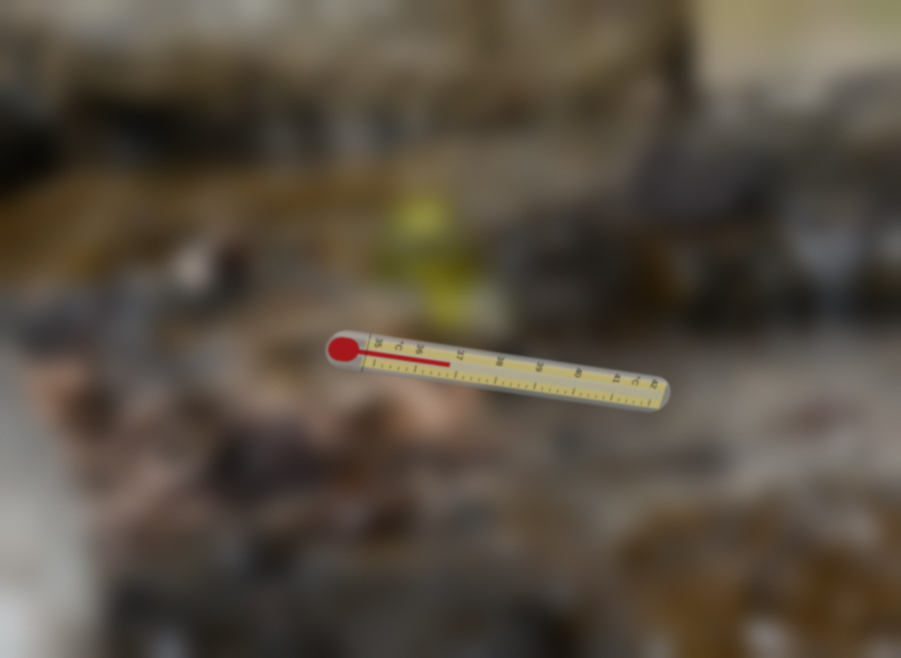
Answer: 36.8 °C
